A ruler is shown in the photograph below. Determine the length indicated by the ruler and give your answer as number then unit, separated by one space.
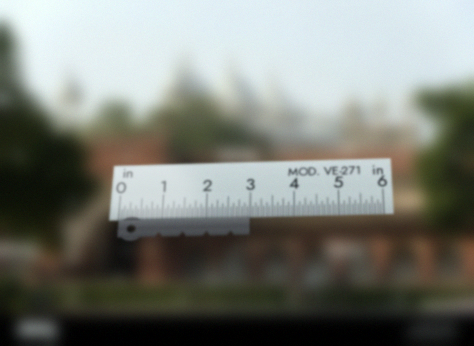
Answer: 3 in
